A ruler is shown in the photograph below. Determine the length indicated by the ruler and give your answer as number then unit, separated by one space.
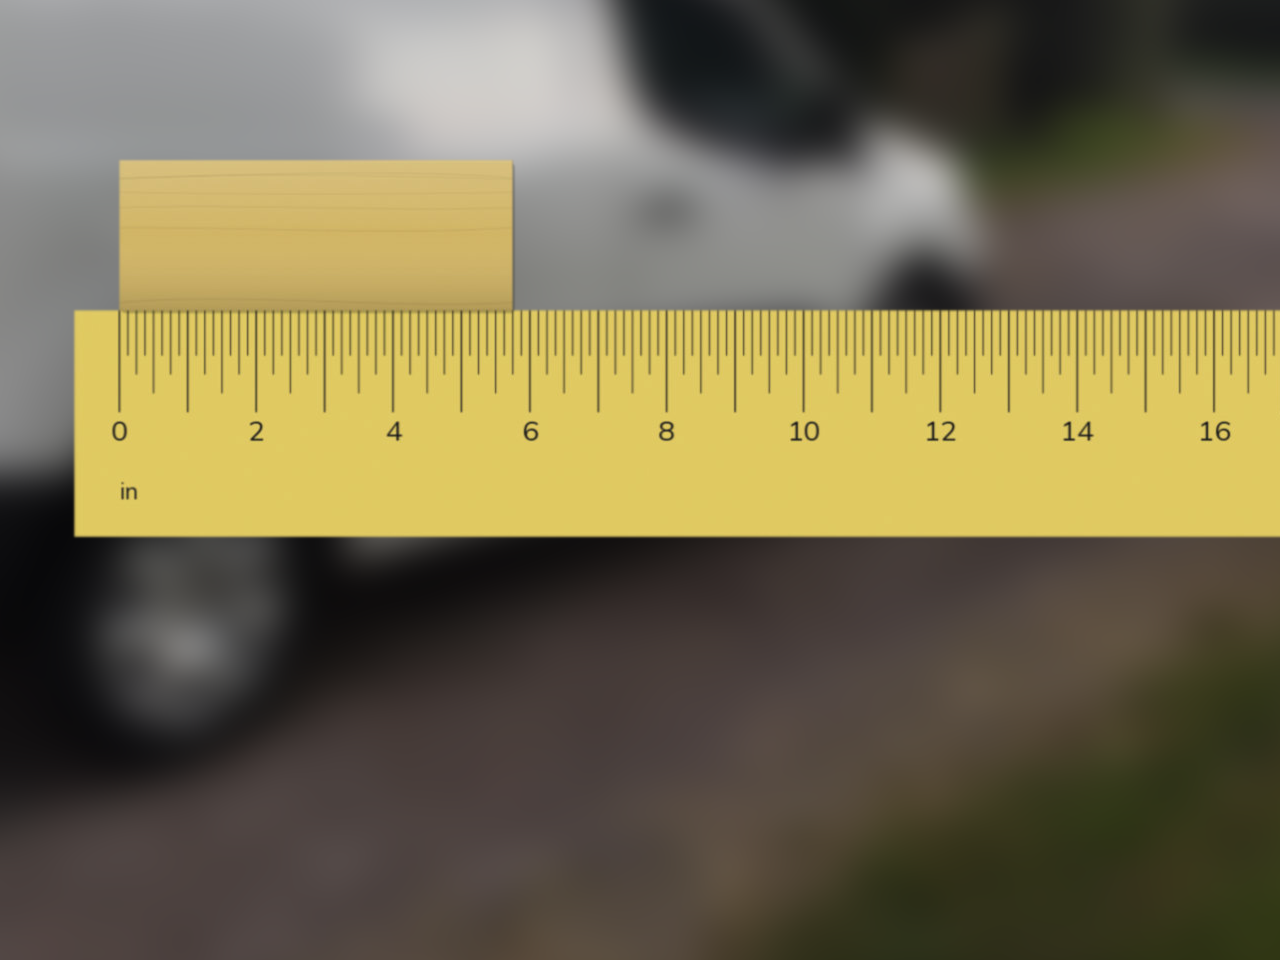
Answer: 5.75 in
